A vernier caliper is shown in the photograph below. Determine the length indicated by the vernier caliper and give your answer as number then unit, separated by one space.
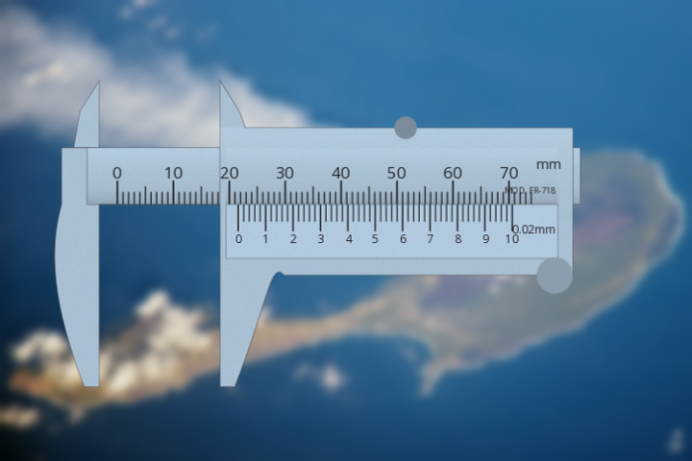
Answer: 21.6 mm
